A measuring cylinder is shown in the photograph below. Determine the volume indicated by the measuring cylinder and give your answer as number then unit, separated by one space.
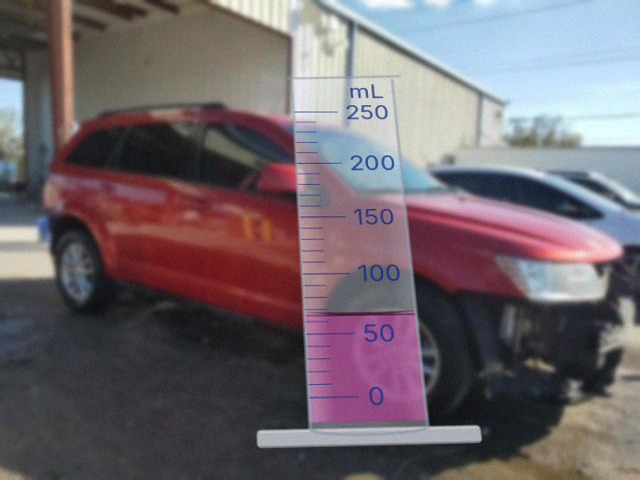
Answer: 65 mL
